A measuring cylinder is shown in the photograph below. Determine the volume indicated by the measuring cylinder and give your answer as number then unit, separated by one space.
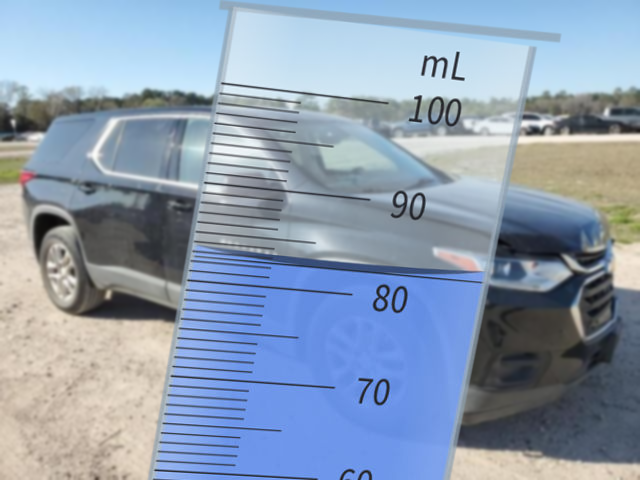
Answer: 82.5 mL
